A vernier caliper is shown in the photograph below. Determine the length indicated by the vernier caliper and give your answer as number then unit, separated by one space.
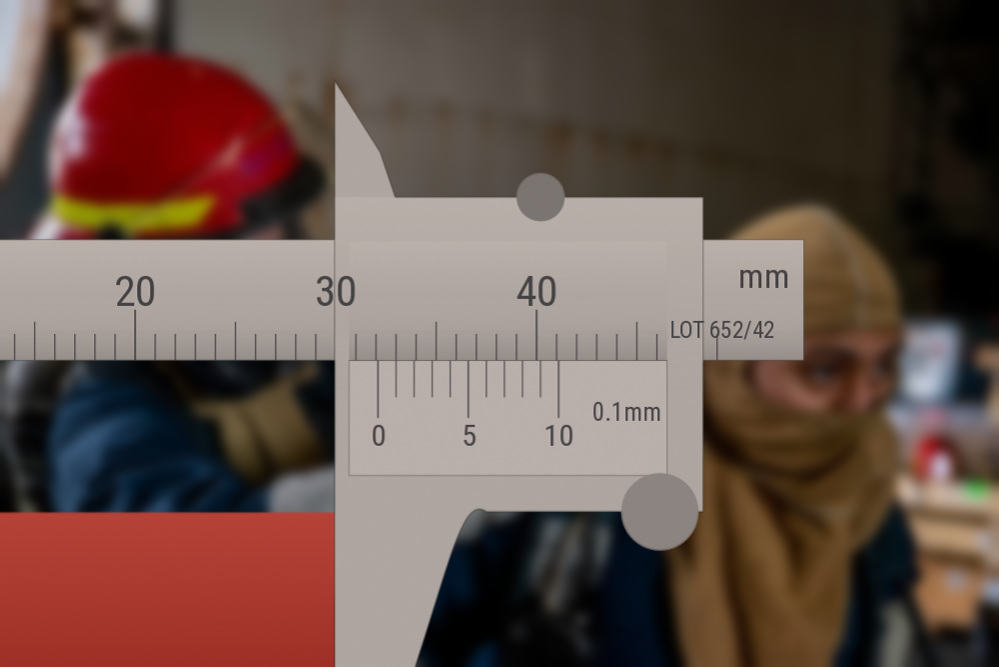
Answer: 32.1 mm
